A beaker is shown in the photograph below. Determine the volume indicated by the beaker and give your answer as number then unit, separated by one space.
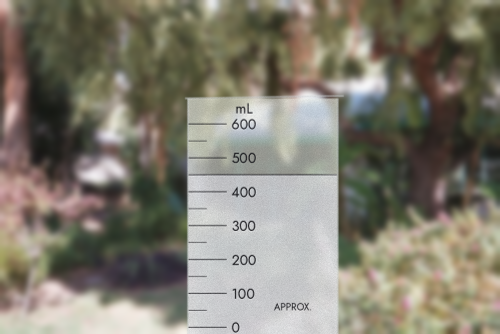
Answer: 450 mL
